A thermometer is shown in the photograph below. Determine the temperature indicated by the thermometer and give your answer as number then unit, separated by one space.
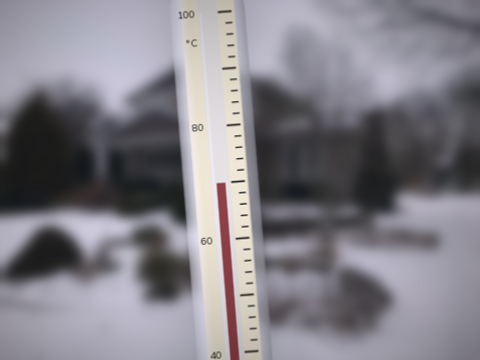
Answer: 70 °C
